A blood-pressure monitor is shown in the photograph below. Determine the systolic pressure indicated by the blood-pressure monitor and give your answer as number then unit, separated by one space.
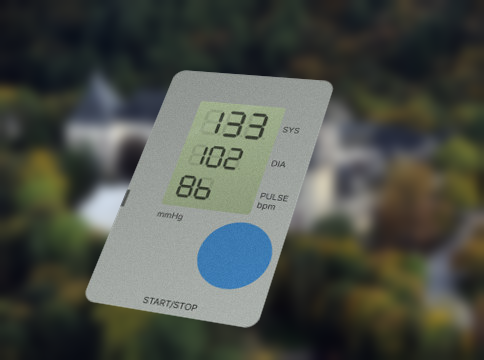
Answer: 133 mmHg
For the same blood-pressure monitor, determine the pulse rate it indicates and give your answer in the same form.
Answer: 86 bpm
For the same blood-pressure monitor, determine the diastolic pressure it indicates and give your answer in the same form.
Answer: 102 mmHg
